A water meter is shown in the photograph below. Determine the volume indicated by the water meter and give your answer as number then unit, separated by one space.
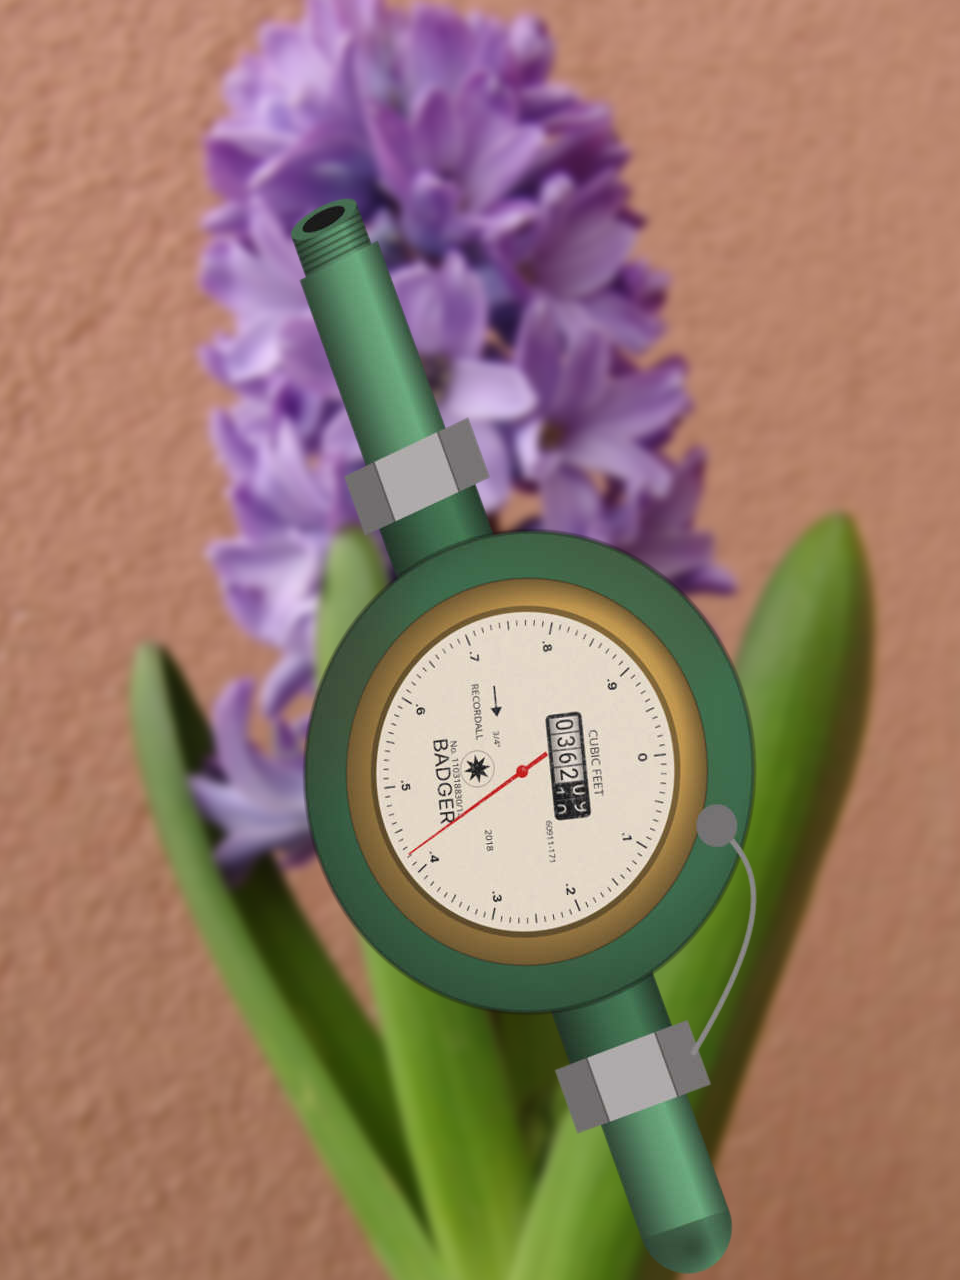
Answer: 36209.42 ft³
